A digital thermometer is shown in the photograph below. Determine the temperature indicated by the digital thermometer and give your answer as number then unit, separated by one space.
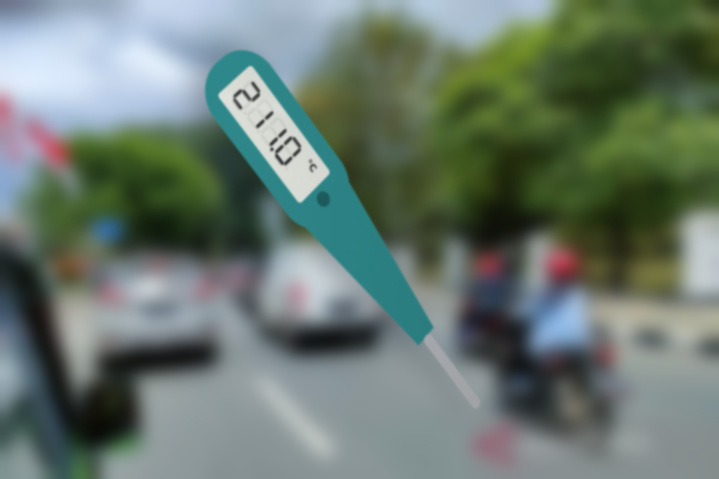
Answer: 211.0 °C
